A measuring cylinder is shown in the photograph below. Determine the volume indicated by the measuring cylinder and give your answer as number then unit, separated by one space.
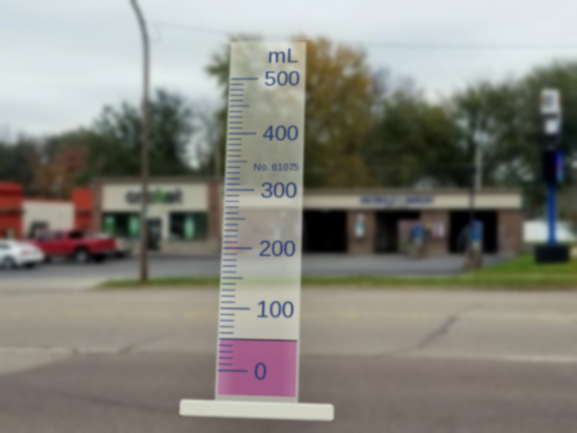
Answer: 50 mL
